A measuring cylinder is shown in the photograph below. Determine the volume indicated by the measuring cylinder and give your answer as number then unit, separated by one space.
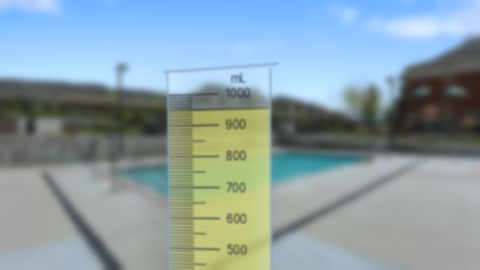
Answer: 950 mL
